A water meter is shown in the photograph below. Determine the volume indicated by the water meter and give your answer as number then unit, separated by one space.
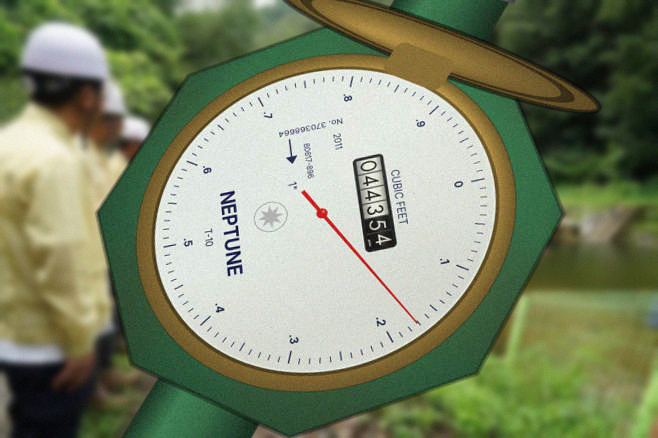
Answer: 44354.17 ft³
